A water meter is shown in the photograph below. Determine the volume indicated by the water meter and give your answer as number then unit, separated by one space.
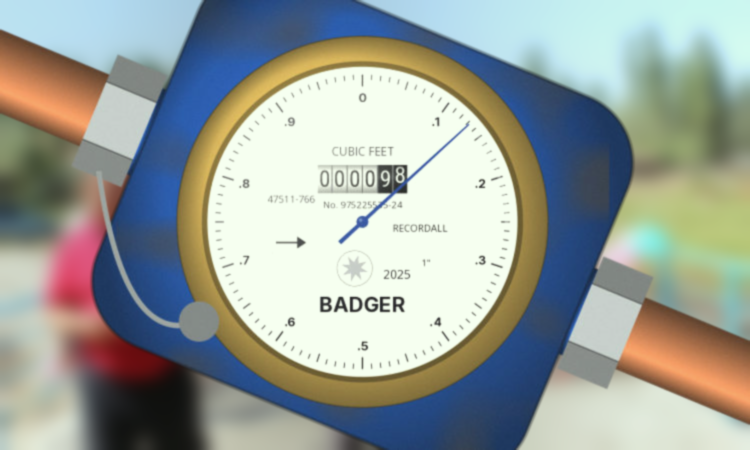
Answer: 98.13 ft³
